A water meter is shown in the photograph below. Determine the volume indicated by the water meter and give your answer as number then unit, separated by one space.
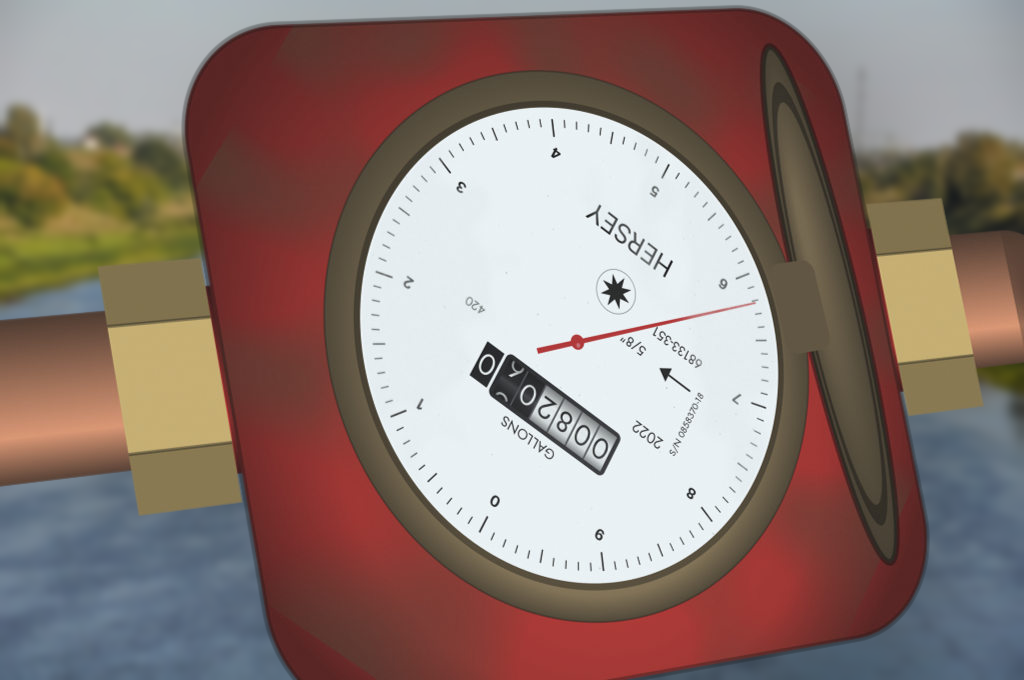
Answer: 82056.2 gal
